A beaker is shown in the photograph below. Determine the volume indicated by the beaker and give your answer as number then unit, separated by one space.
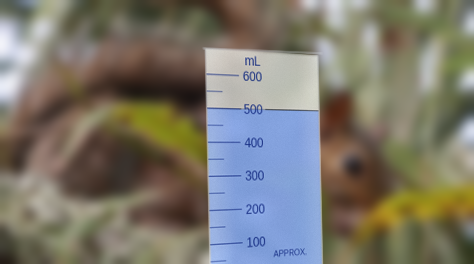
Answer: 500 mL
